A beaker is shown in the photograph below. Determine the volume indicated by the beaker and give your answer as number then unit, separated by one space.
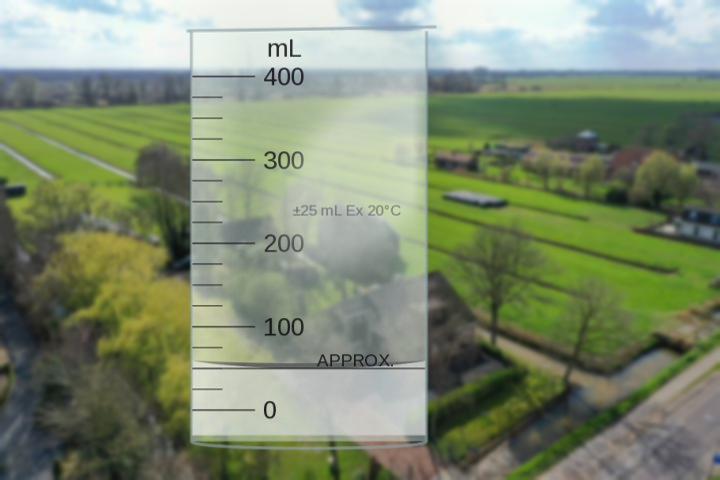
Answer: 50 mL
